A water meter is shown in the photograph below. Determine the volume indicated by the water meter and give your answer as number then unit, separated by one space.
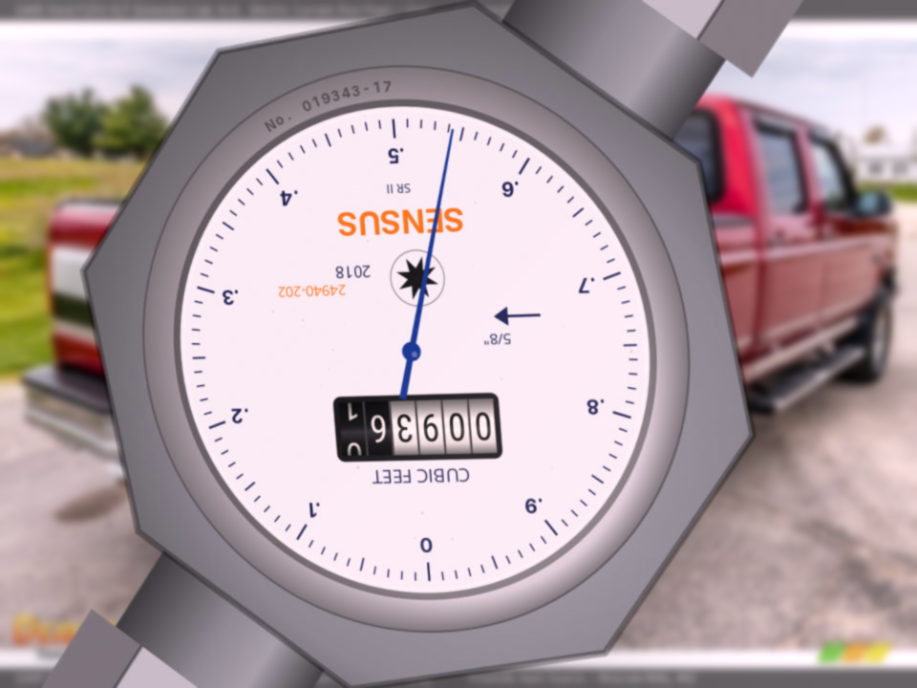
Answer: 9360.54 ft³
